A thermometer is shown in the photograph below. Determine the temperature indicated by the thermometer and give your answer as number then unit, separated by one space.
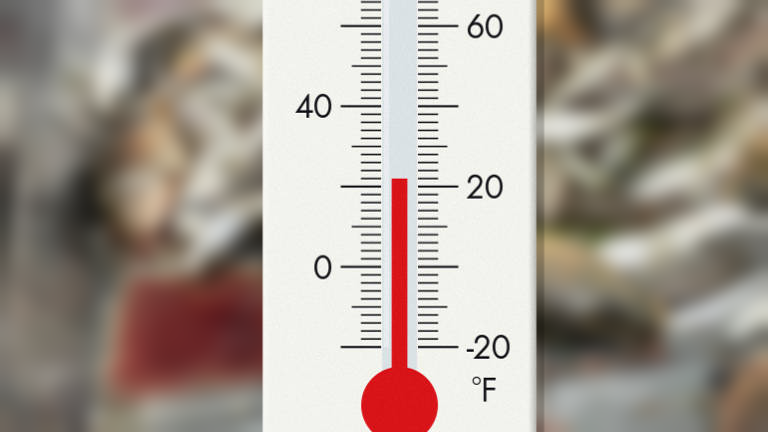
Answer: 22 °F
